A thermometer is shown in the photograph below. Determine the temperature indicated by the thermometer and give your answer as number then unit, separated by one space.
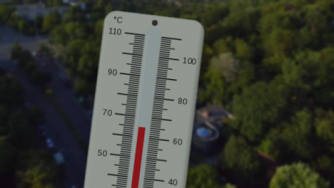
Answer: 65 °C
